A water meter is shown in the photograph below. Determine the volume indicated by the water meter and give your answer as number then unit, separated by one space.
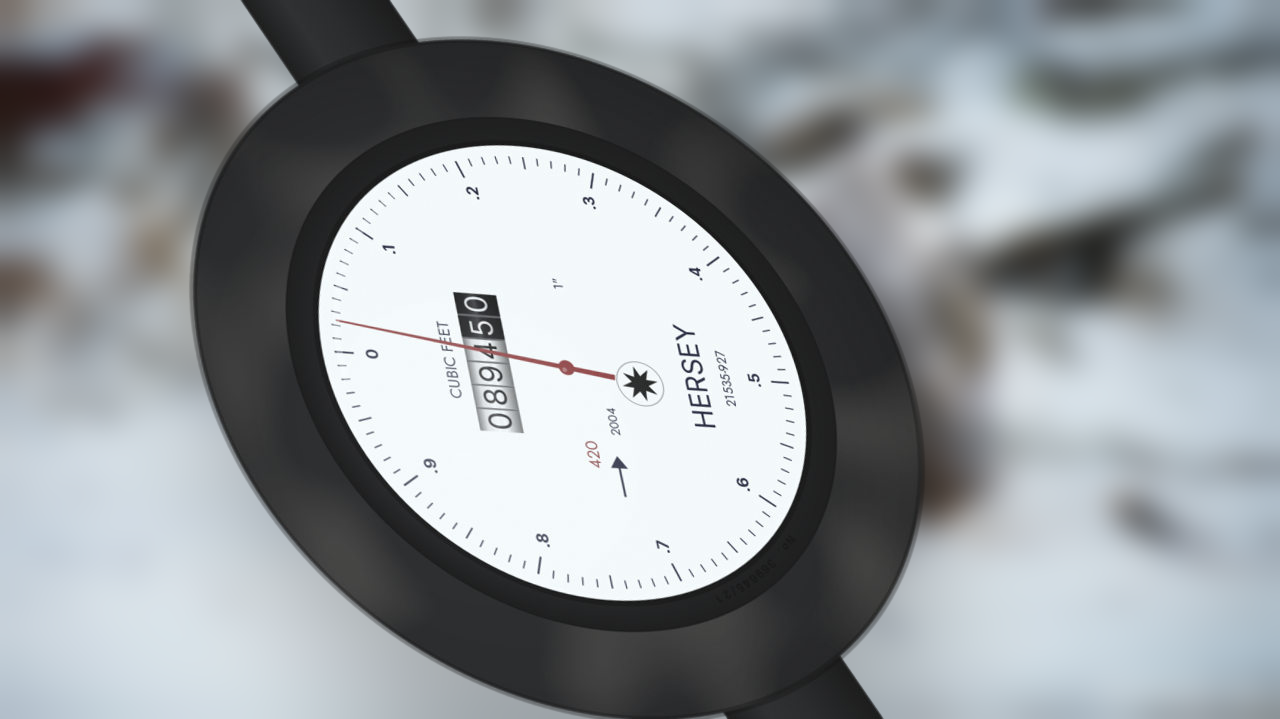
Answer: 89450.02 ft³
